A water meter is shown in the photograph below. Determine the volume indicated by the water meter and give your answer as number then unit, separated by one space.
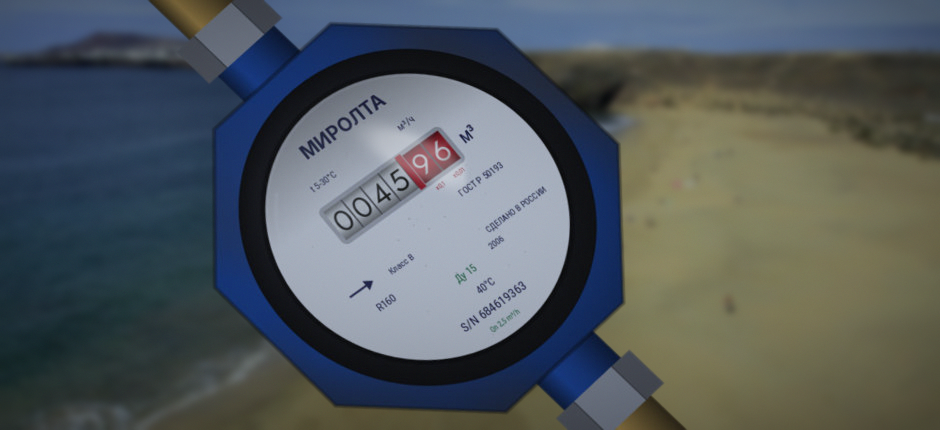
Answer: 45.96 m³
